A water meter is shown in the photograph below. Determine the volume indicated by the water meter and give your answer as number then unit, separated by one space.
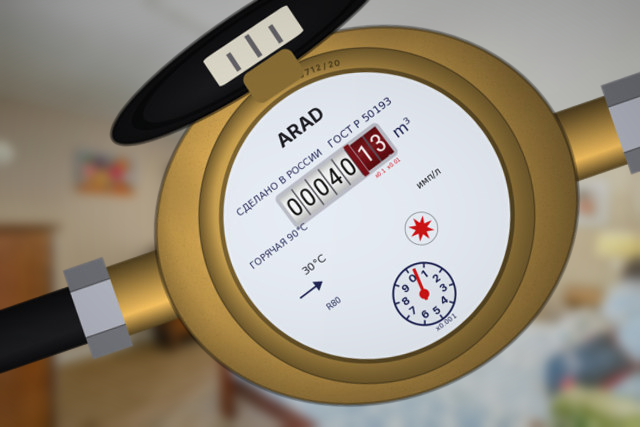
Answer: 40.130 m³
